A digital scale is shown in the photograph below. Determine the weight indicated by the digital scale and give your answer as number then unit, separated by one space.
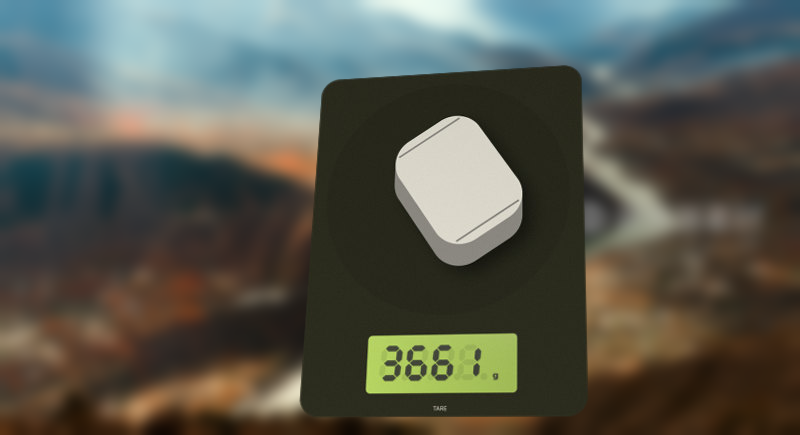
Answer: 3661 g
